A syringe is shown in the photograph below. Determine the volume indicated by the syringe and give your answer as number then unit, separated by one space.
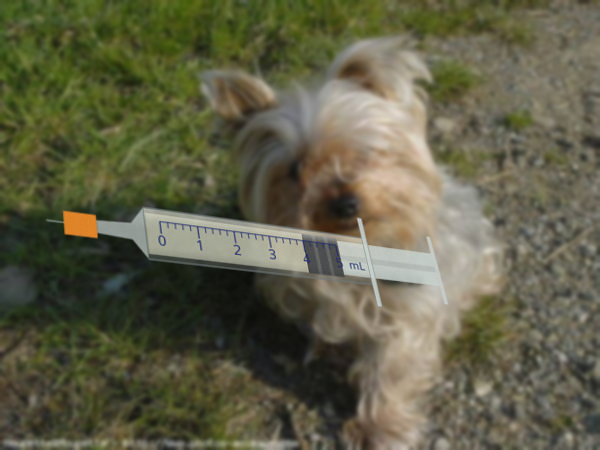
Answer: 4 mL
